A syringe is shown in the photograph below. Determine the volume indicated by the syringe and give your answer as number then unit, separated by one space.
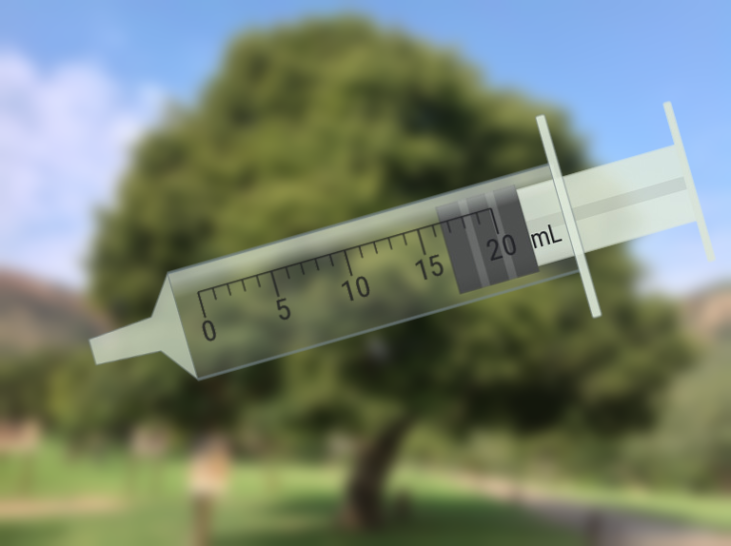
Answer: 16.5 mL
